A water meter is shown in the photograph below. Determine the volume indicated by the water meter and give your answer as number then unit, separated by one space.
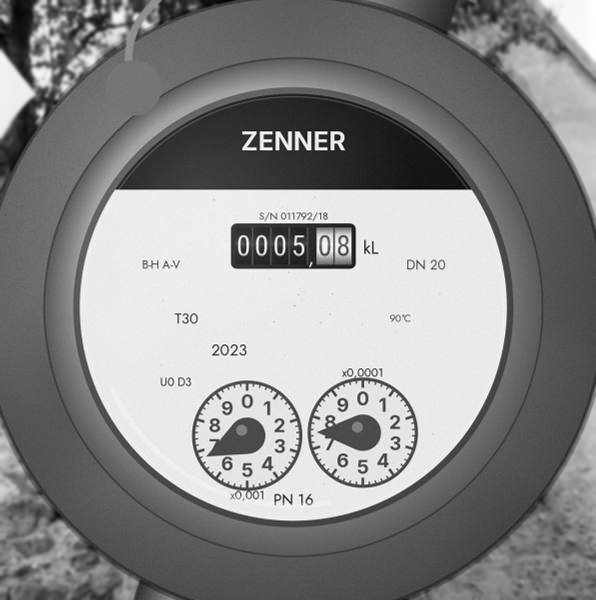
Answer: 5.0867 kL
